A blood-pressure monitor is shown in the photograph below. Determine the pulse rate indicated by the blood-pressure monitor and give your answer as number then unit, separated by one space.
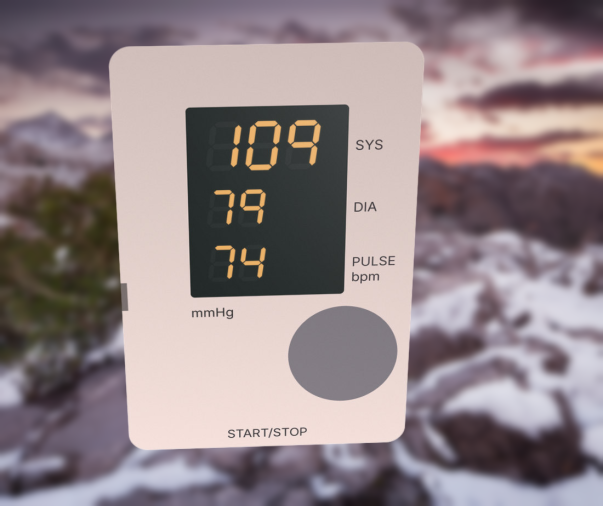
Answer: 74 bpm
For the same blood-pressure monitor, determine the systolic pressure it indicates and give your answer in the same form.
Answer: 109 mmHg
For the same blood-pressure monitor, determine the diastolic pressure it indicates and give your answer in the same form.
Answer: 79 mmHg
